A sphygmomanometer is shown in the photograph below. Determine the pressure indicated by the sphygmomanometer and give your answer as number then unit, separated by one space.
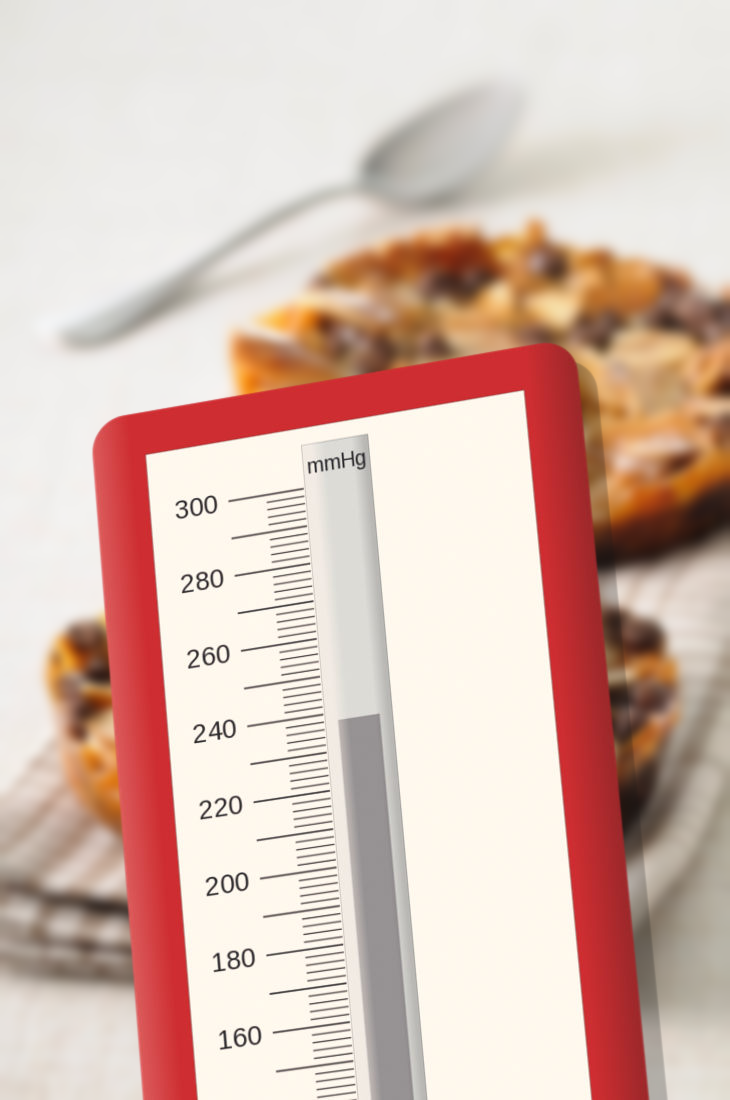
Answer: 238 mmHg
